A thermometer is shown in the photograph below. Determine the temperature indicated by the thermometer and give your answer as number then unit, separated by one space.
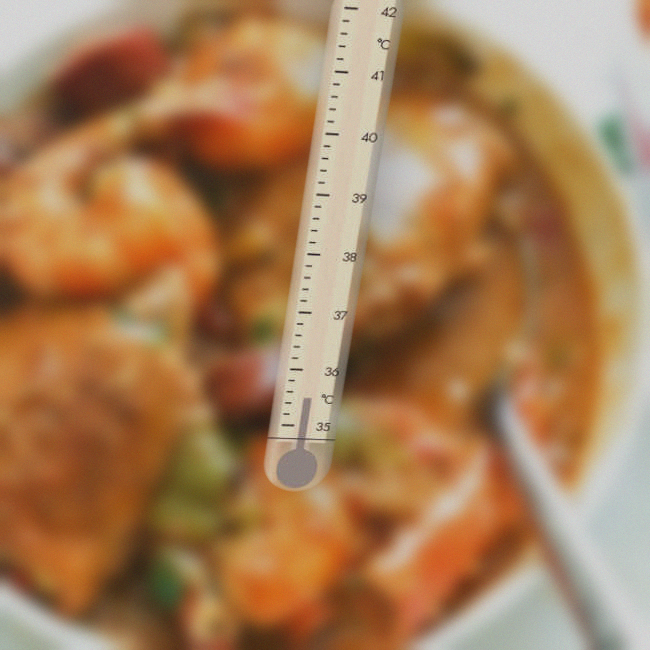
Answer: 35.5 °C
